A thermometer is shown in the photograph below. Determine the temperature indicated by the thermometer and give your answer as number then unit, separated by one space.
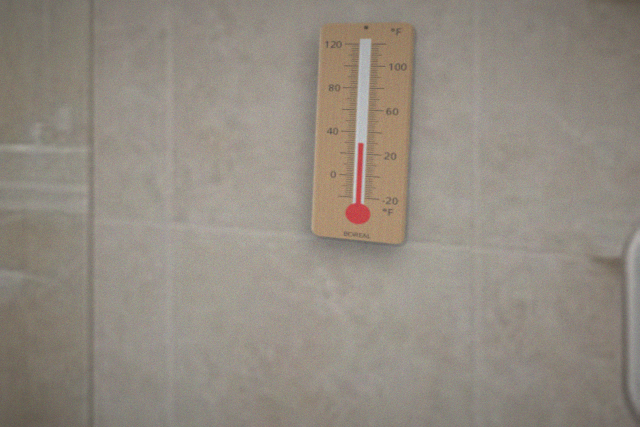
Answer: 30 °F
